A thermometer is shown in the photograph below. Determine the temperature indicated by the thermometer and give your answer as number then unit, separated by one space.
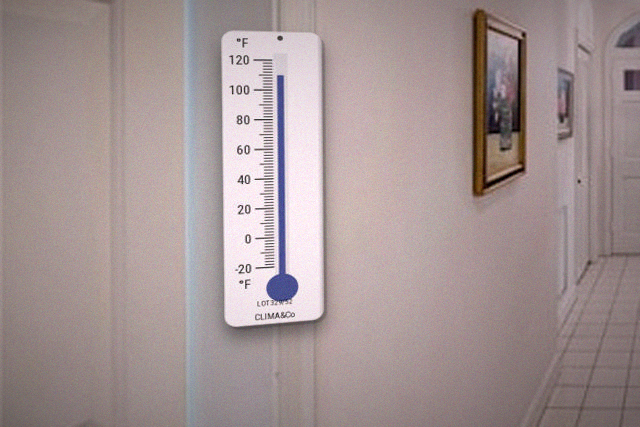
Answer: 110 °F
